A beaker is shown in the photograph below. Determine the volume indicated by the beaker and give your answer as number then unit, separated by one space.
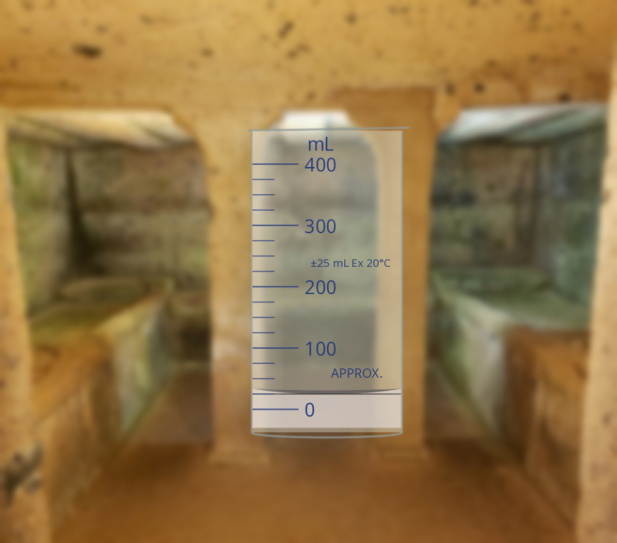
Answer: 25 mL
